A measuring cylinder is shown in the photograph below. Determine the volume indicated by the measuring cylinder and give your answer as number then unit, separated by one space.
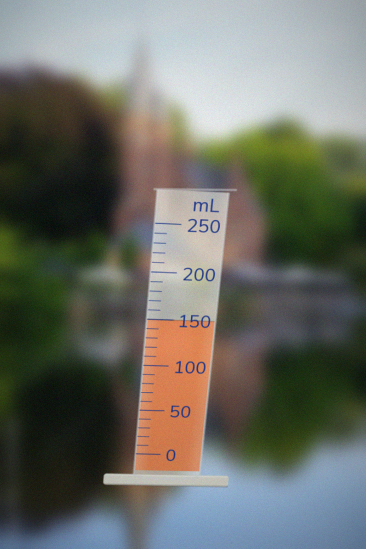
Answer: 150 mL
